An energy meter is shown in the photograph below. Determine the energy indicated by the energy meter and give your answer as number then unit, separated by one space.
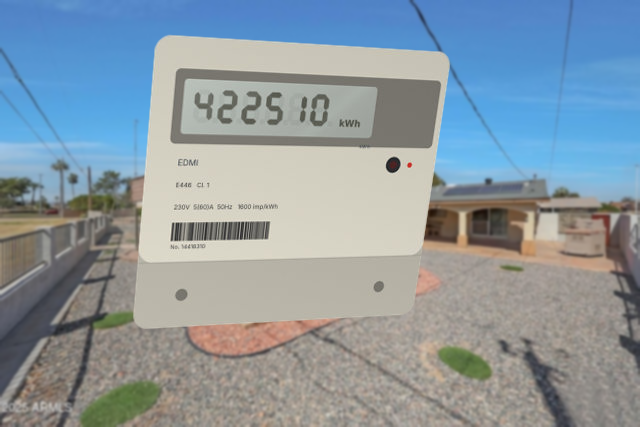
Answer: 422510 kWh
